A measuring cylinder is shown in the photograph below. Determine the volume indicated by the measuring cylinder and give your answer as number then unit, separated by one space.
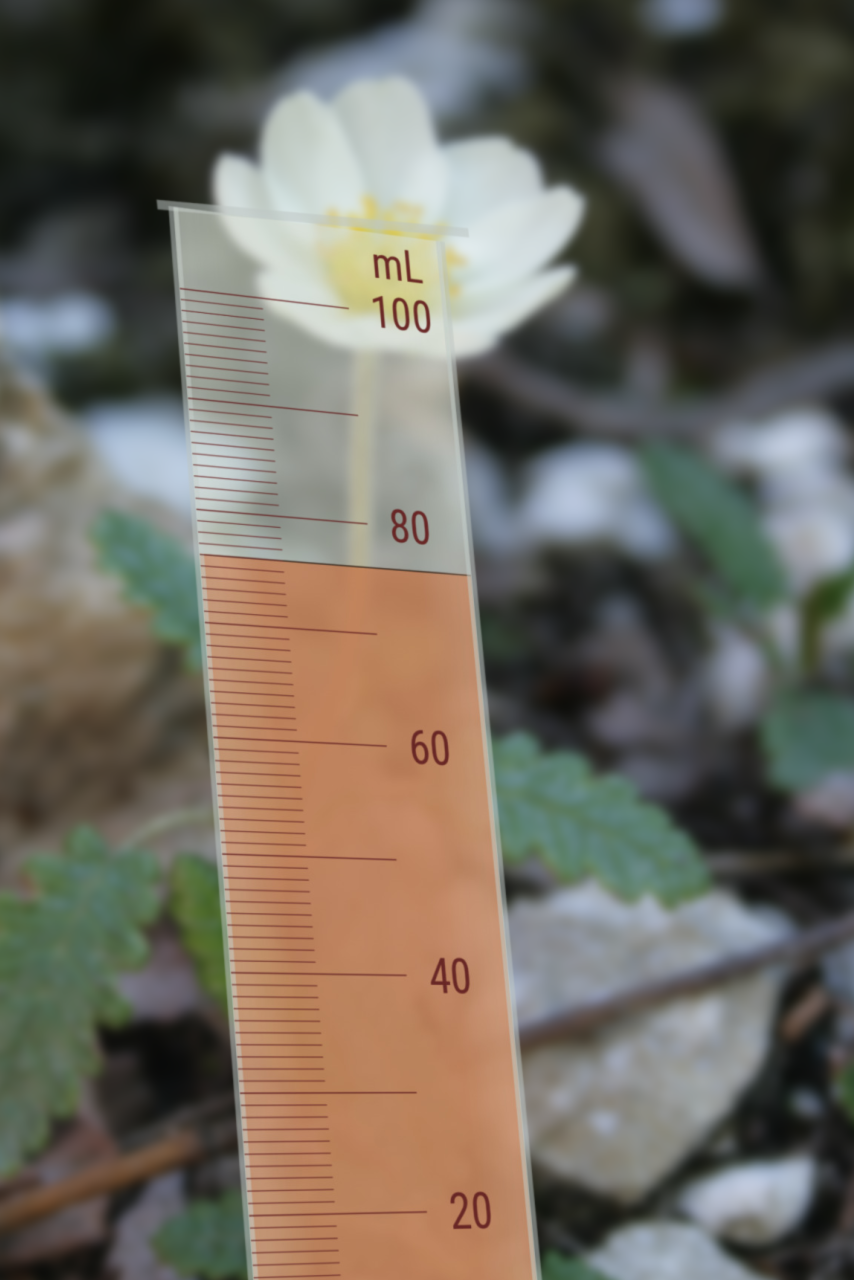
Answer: 76 mL
